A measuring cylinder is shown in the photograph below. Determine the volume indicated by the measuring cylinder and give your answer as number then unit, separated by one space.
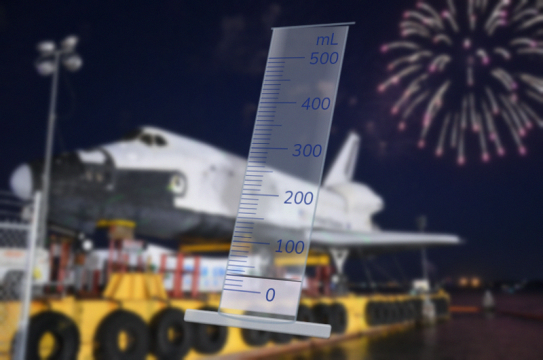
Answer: 30 mL
